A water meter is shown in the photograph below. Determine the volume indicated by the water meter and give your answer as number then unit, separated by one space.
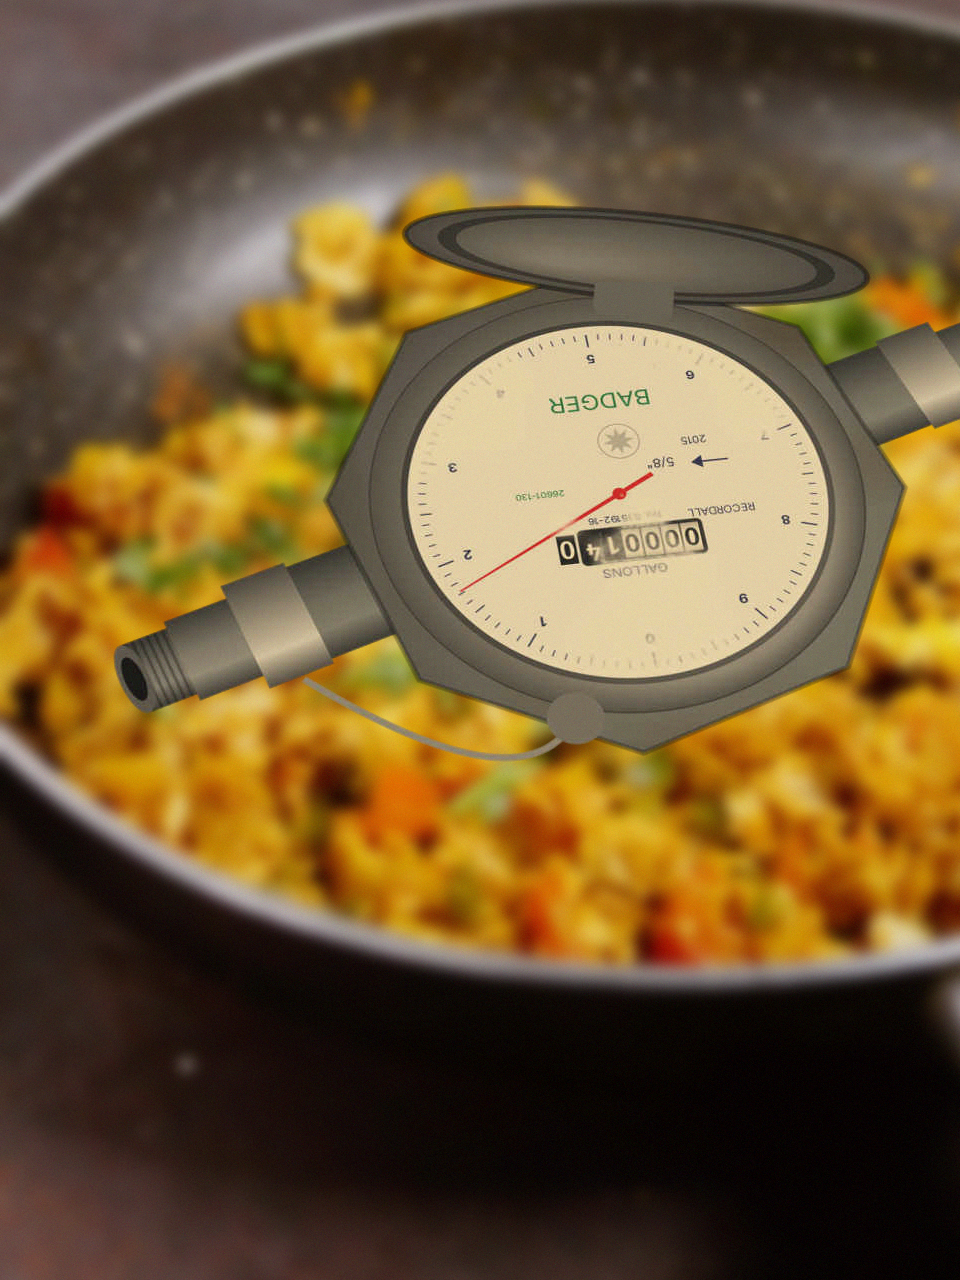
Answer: 141.7 gal
